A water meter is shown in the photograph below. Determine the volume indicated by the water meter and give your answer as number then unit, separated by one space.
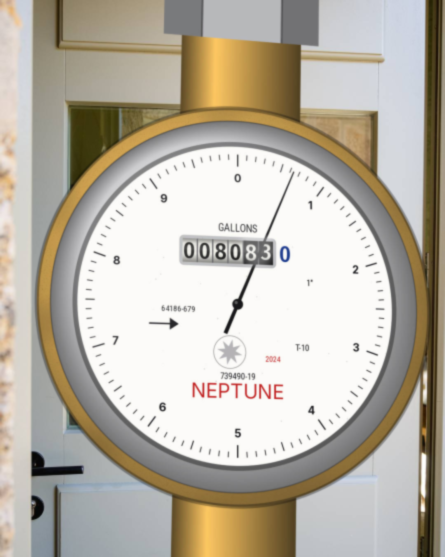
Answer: 80830.6 gal
